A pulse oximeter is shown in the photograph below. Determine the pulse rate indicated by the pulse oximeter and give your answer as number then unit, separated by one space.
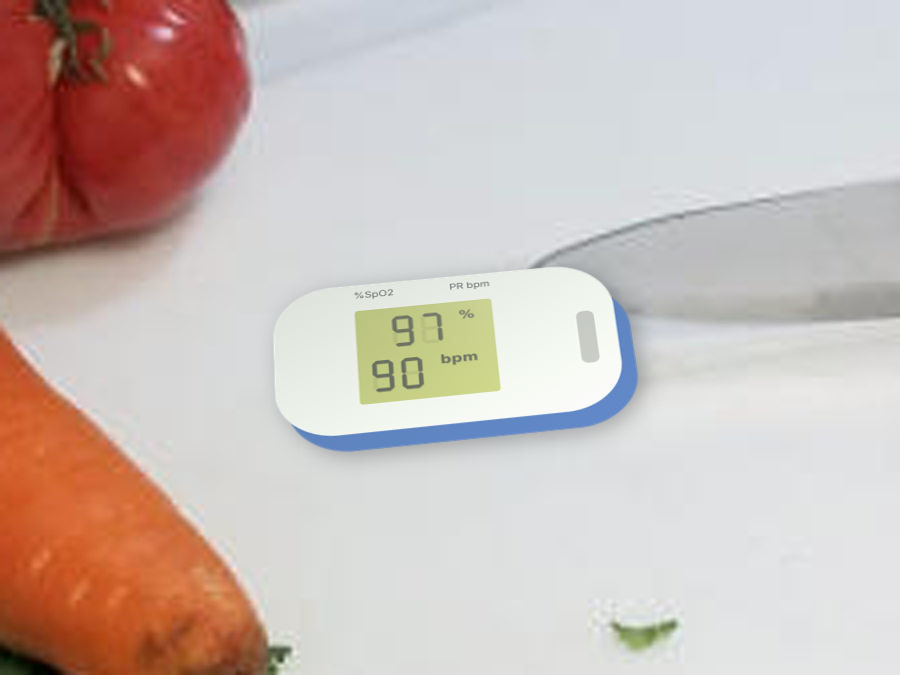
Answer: 90 bpm
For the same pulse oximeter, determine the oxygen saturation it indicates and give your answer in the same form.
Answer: 97 %
